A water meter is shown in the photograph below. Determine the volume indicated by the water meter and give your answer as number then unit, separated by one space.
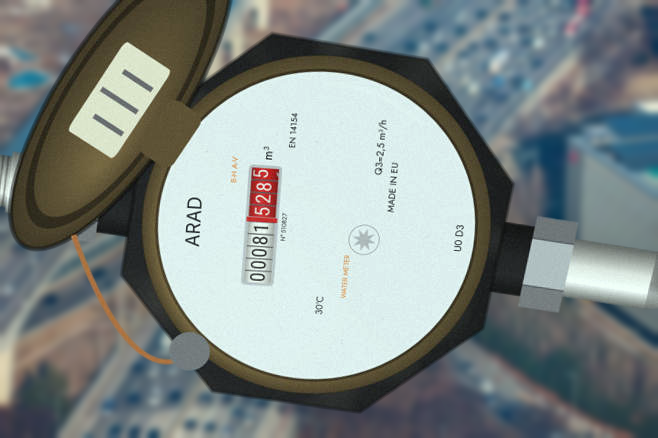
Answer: 81.5285 m³
